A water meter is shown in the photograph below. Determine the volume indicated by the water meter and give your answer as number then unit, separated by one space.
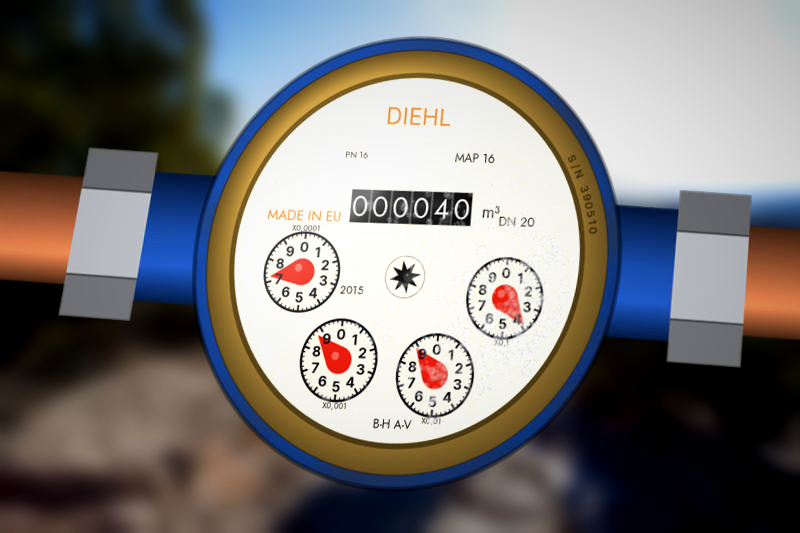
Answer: 40.3887 m³
